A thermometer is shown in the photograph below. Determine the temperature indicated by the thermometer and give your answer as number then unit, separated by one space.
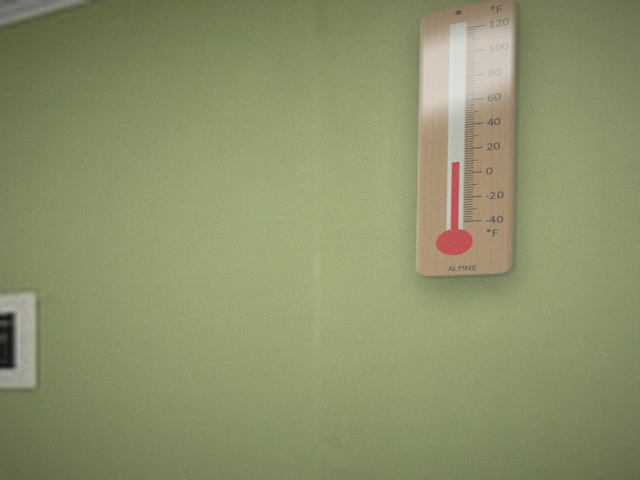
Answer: 10 °F
